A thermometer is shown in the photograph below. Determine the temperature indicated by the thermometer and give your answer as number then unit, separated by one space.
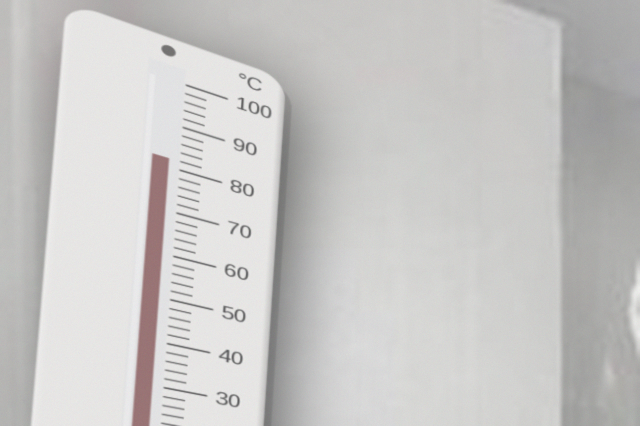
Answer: 82 °C
